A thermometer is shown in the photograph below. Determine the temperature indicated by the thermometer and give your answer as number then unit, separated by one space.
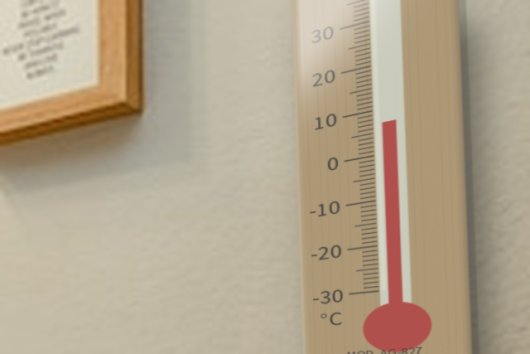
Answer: 7 °C
